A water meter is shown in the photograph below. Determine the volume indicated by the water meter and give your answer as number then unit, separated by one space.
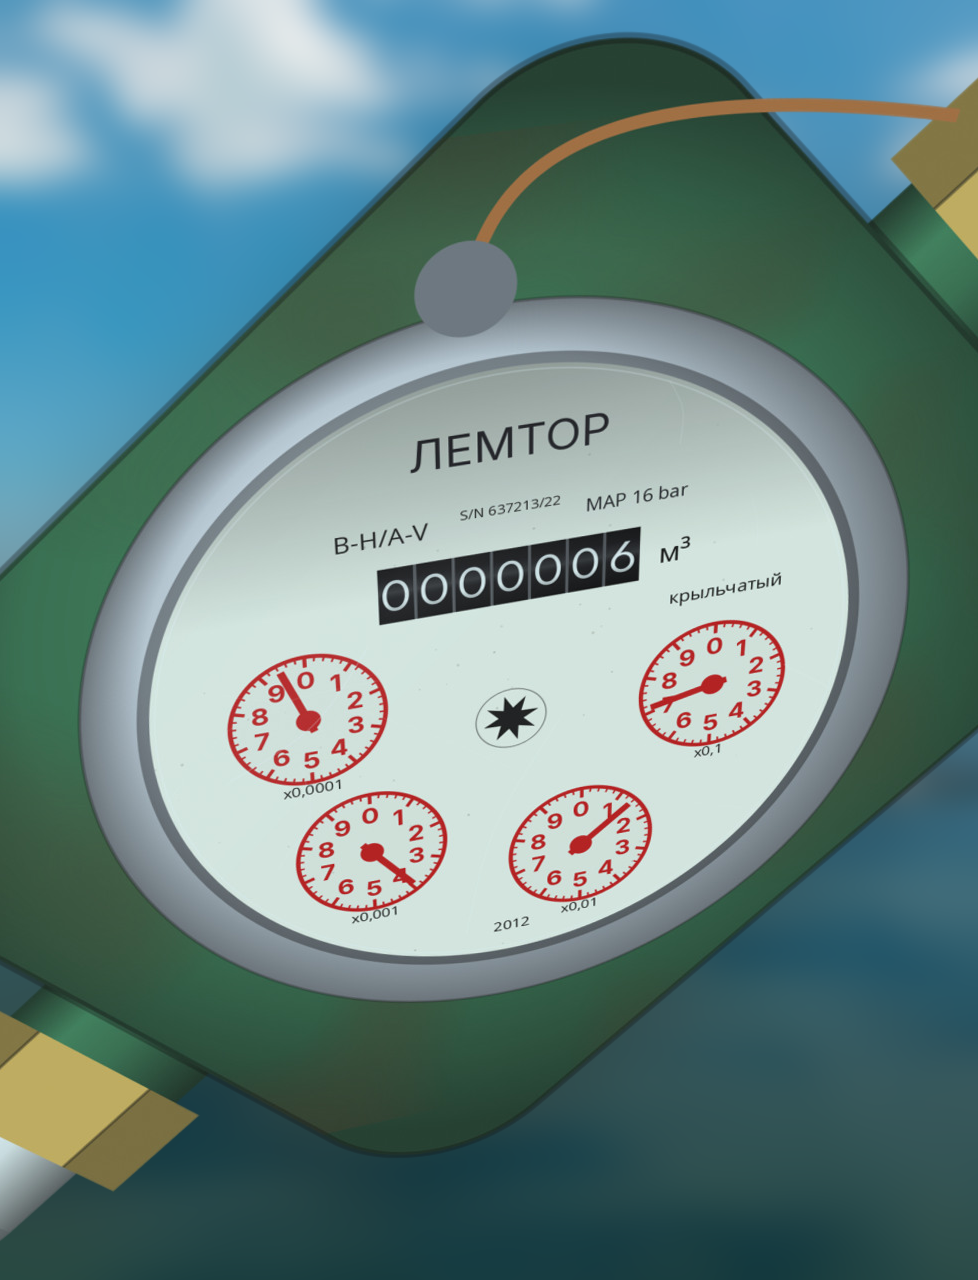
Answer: 6.7139 m³
